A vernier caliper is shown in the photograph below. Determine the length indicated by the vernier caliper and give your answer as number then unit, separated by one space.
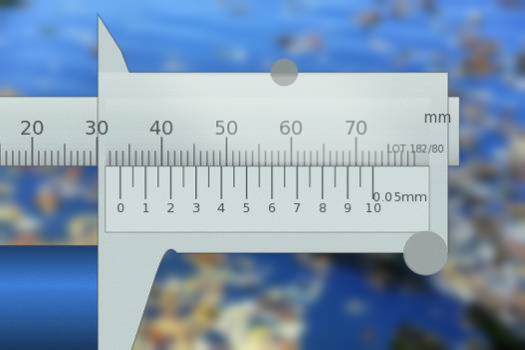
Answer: 33.6 mm
